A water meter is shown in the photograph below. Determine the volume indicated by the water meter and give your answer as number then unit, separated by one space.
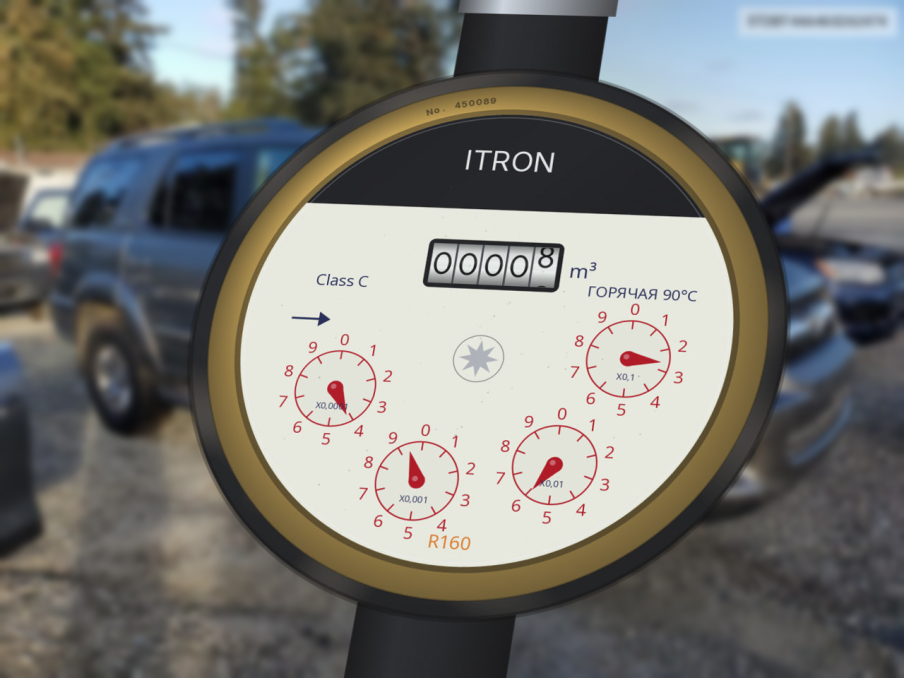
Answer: 8.2594 m³
